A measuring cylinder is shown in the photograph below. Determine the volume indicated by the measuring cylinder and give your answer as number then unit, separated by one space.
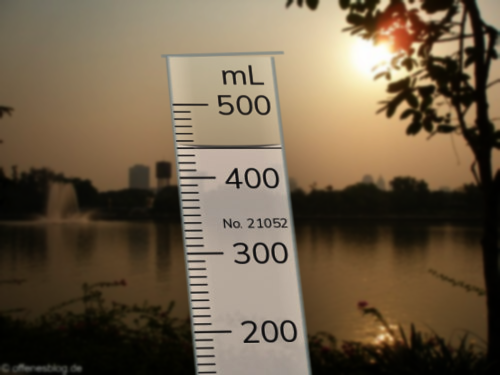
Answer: 440 mL
